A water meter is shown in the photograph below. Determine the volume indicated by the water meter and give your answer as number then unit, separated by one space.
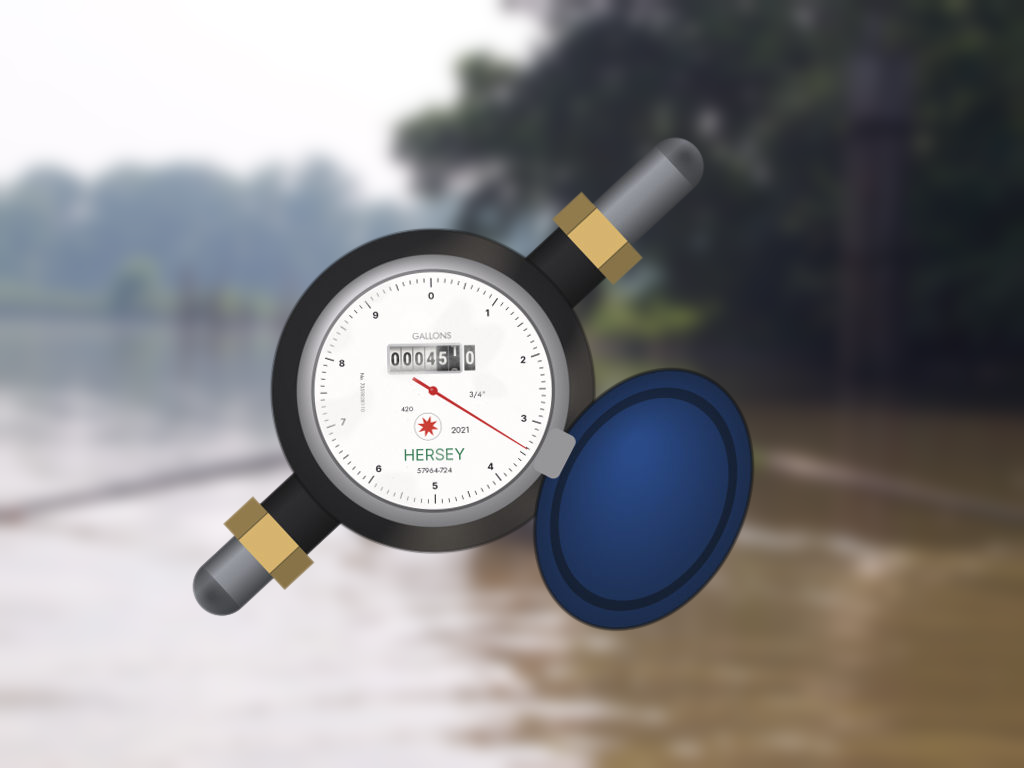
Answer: 4513.4 gal
